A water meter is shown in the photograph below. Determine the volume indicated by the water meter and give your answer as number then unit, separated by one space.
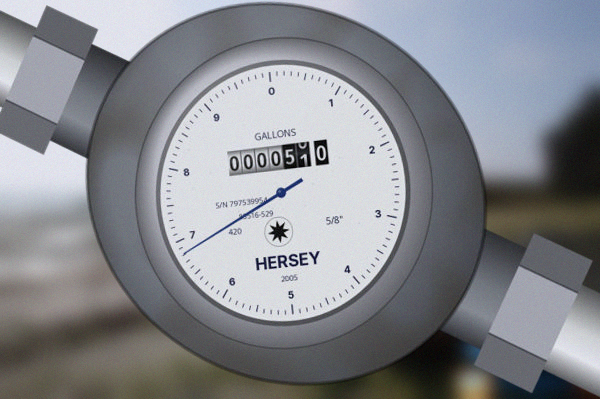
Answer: 506.8 gal
